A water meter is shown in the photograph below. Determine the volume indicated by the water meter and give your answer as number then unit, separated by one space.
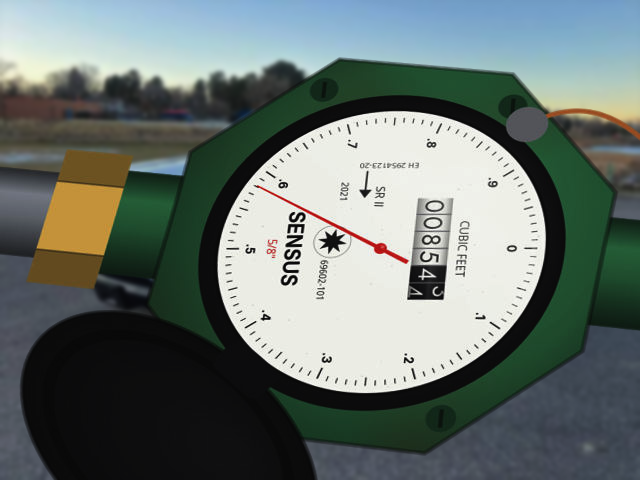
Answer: 8543.58 ft³
